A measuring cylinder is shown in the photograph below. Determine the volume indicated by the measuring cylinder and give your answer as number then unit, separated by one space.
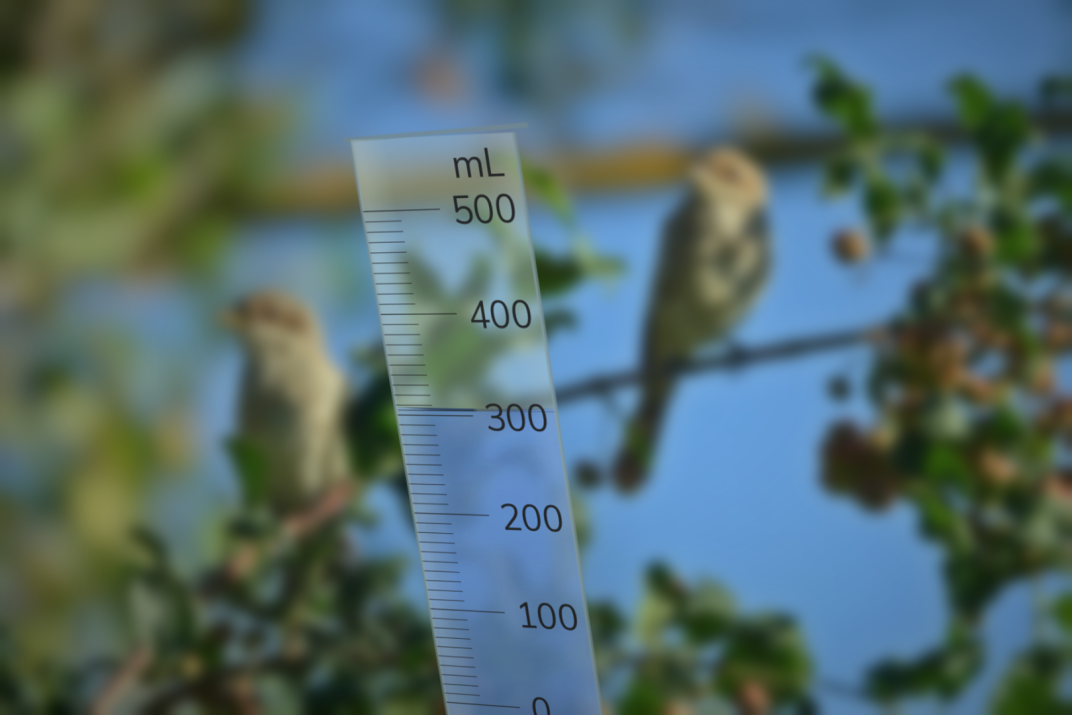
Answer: 305 mL
